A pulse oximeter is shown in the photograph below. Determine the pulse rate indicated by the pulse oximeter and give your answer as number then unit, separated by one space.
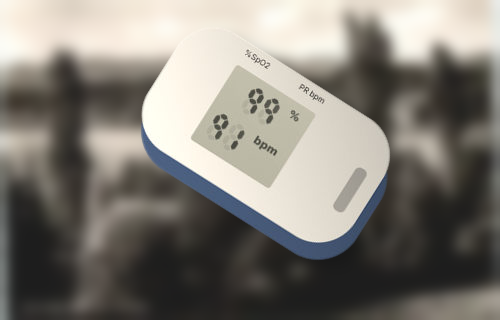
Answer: 91 bpm
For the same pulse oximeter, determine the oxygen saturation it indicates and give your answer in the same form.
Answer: 99 %
